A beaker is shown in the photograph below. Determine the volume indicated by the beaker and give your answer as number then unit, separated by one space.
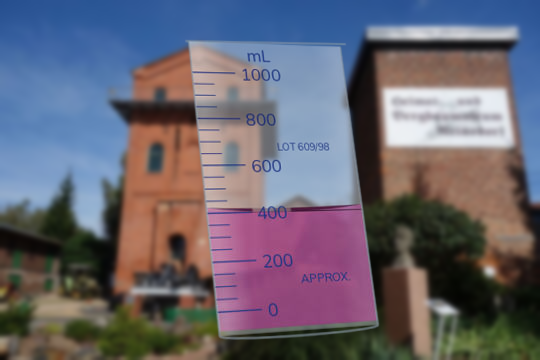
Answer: 400 mL
